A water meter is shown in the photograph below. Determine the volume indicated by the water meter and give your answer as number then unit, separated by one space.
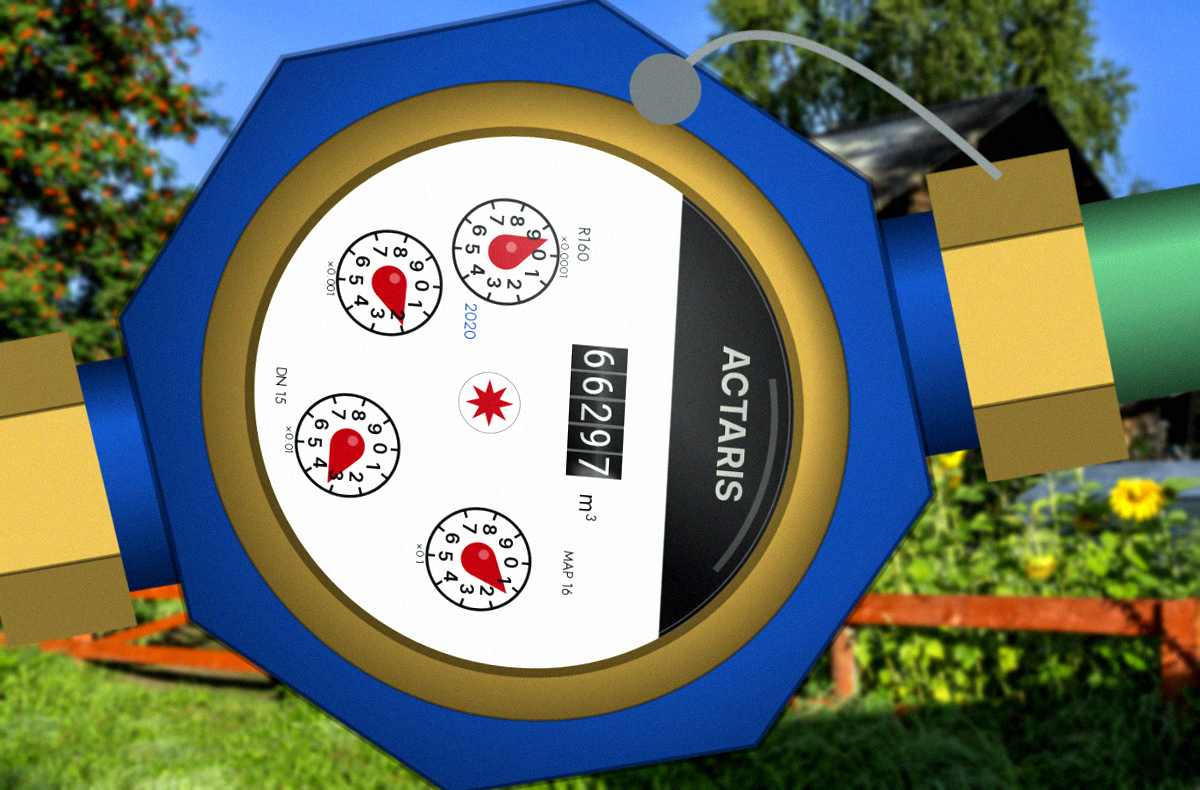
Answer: 66297.1319 m³
